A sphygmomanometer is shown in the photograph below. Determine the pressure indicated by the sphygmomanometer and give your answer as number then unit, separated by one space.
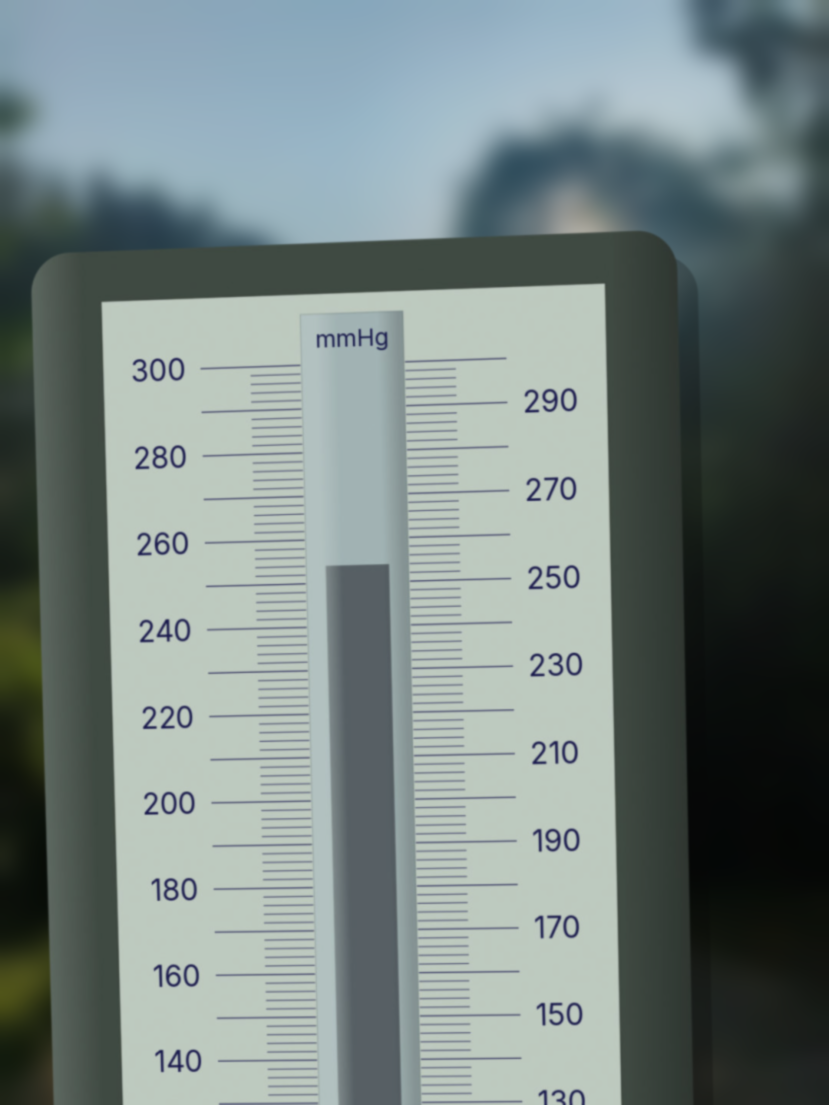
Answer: 254 mmHg
